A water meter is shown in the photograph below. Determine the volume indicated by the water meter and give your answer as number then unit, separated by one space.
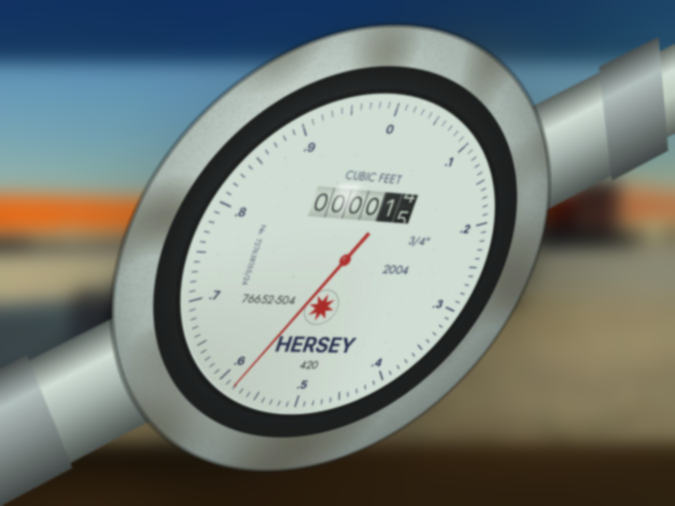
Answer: 14.58 ft³
